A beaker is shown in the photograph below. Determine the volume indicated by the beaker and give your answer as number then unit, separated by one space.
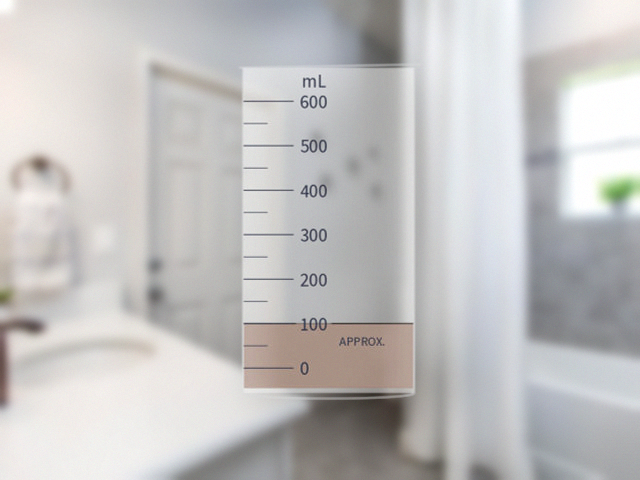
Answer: 100 mL
